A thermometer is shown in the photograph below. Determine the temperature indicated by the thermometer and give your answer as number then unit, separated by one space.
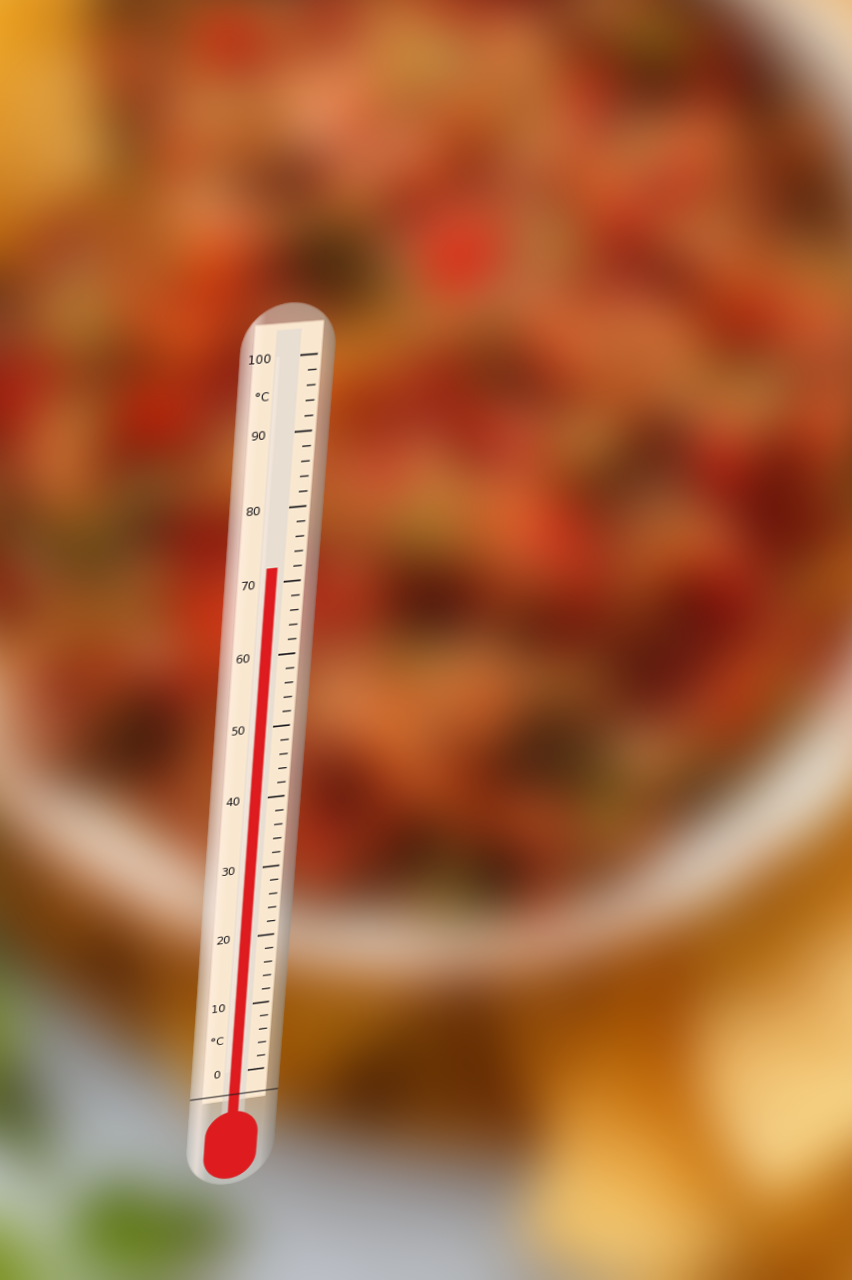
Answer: 72 °C
